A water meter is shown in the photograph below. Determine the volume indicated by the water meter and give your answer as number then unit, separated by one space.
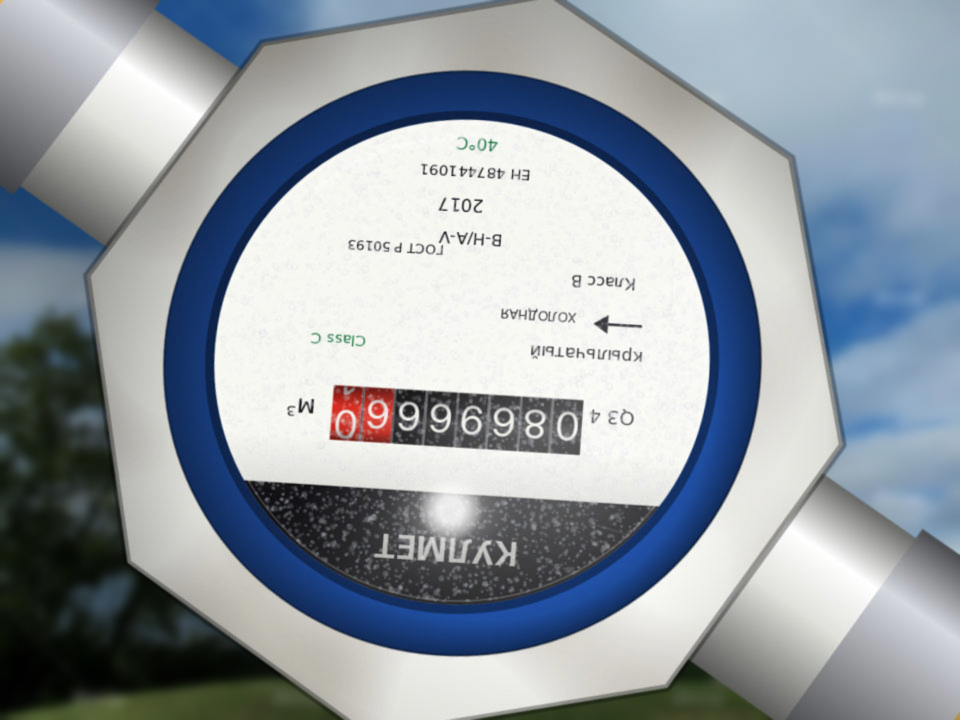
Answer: 86966.60 m³
